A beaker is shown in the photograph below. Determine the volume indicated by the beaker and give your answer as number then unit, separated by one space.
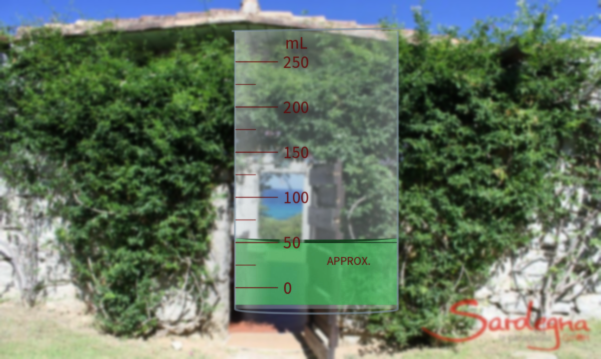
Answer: 50 mL
